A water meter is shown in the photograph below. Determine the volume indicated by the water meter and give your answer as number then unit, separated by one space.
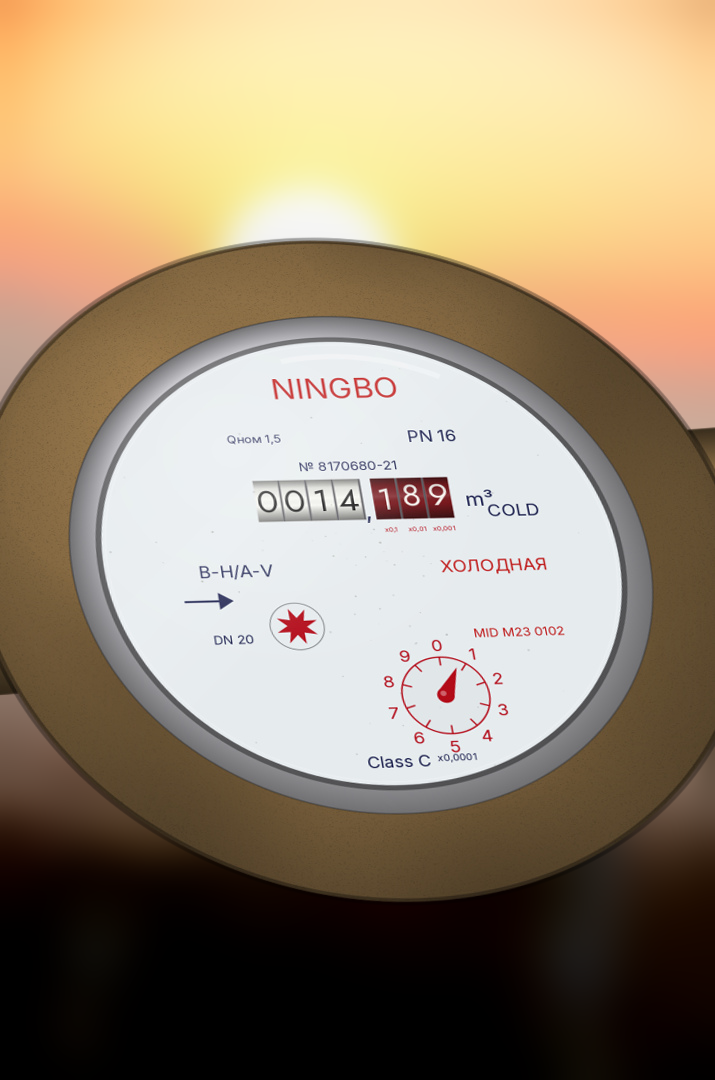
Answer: 14.1890 m³
